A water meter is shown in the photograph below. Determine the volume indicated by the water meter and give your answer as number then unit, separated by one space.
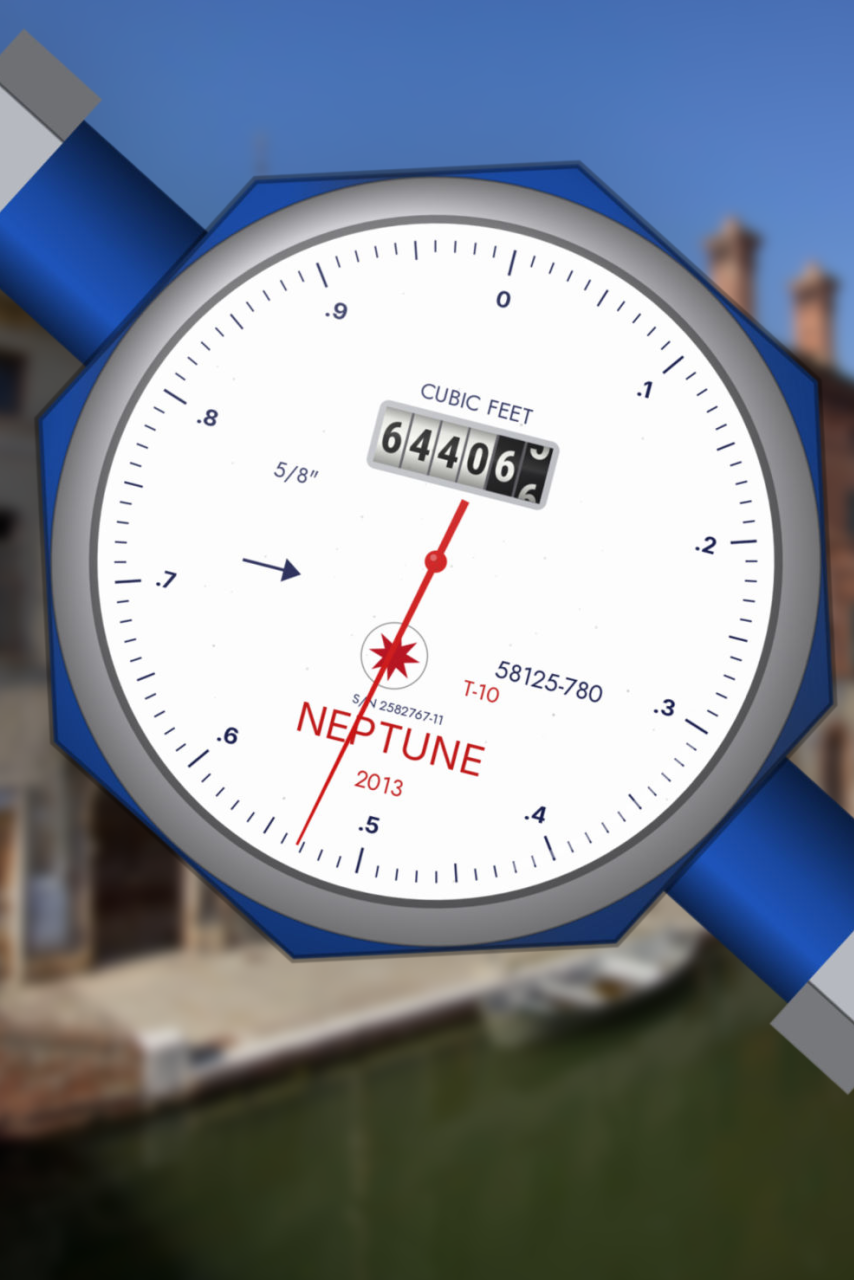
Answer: 644065.53 ft³
